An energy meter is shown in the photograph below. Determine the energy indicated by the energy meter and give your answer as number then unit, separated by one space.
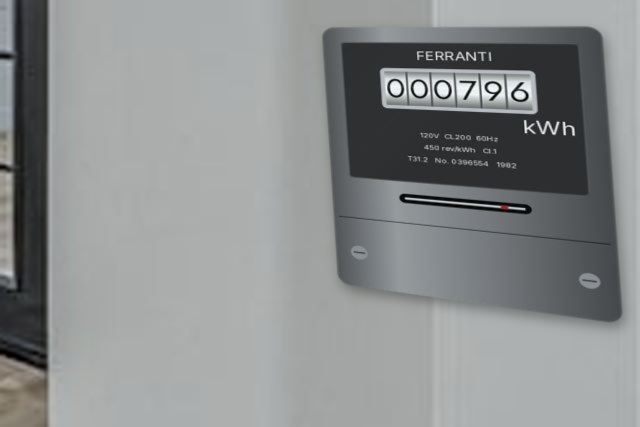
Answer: 796 kWh
